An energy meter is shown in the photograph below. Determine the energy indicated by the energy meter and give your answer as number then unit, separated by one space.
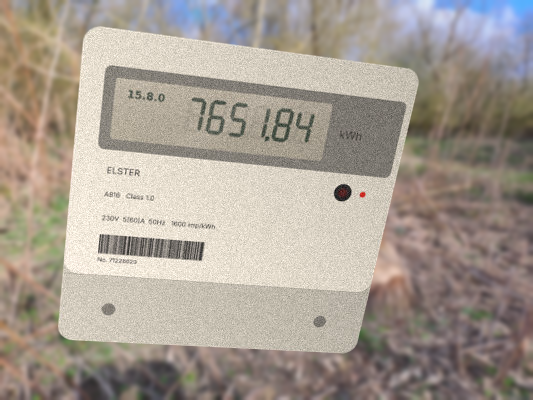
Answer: 7651.84 kWh
